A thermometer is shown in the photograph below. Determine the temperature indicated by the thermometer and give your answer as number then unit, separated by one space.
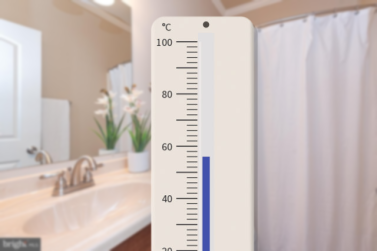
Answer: 56 °C
